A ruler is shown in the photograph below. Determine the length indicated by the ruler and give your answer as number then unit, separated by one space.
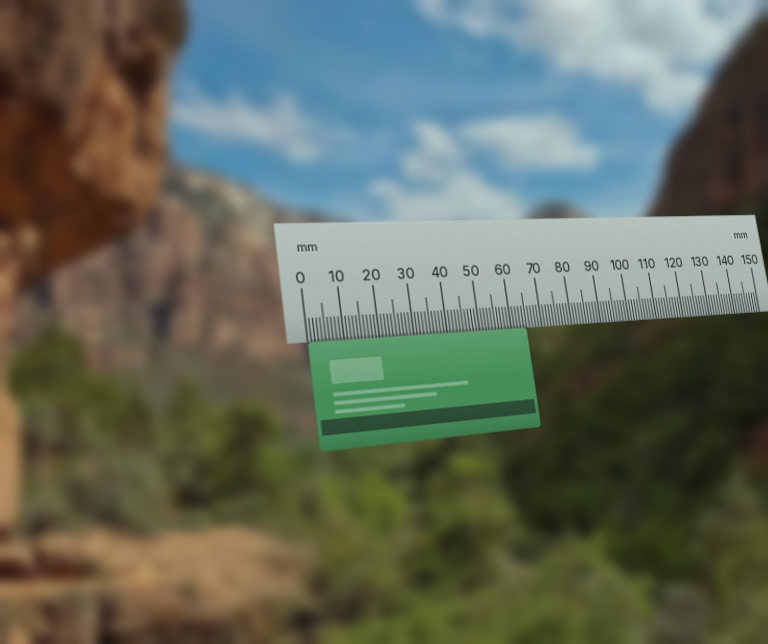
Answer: 65 mm
